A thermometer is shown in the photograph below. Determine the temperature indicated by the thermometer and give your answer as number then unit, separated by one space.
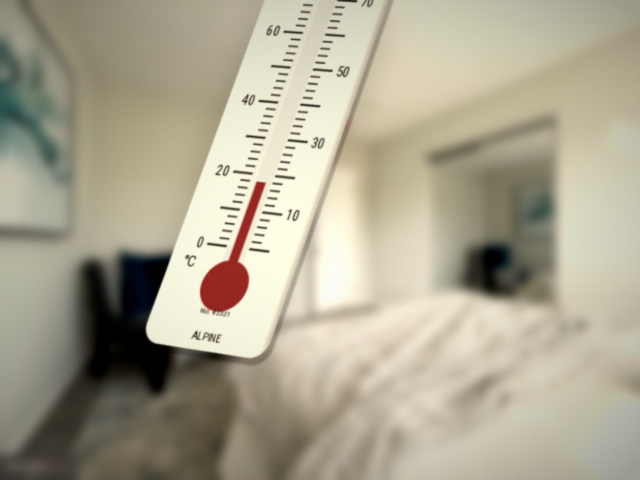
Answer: 18 °C
